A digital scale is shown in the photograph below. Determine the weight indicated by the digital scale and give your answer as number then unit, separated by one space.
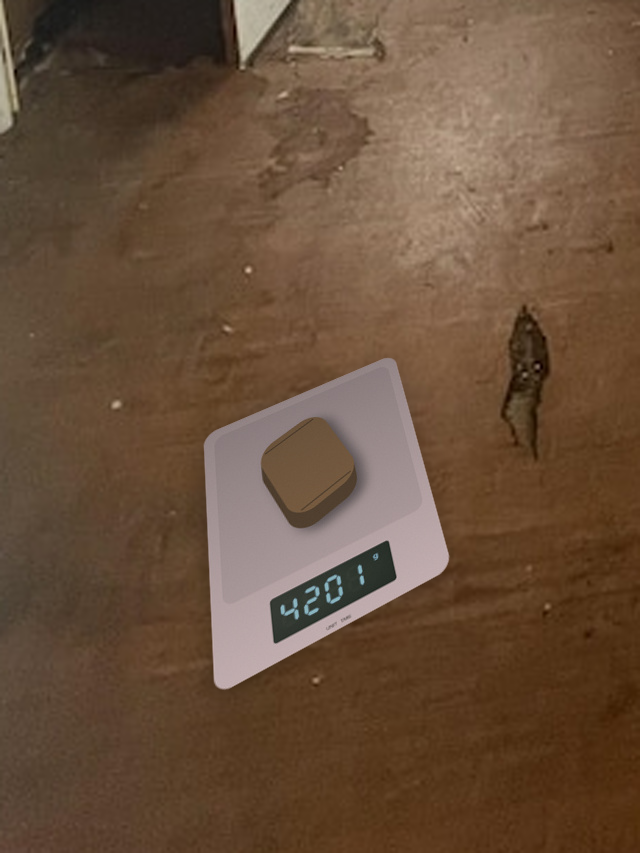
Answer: 4201 g
